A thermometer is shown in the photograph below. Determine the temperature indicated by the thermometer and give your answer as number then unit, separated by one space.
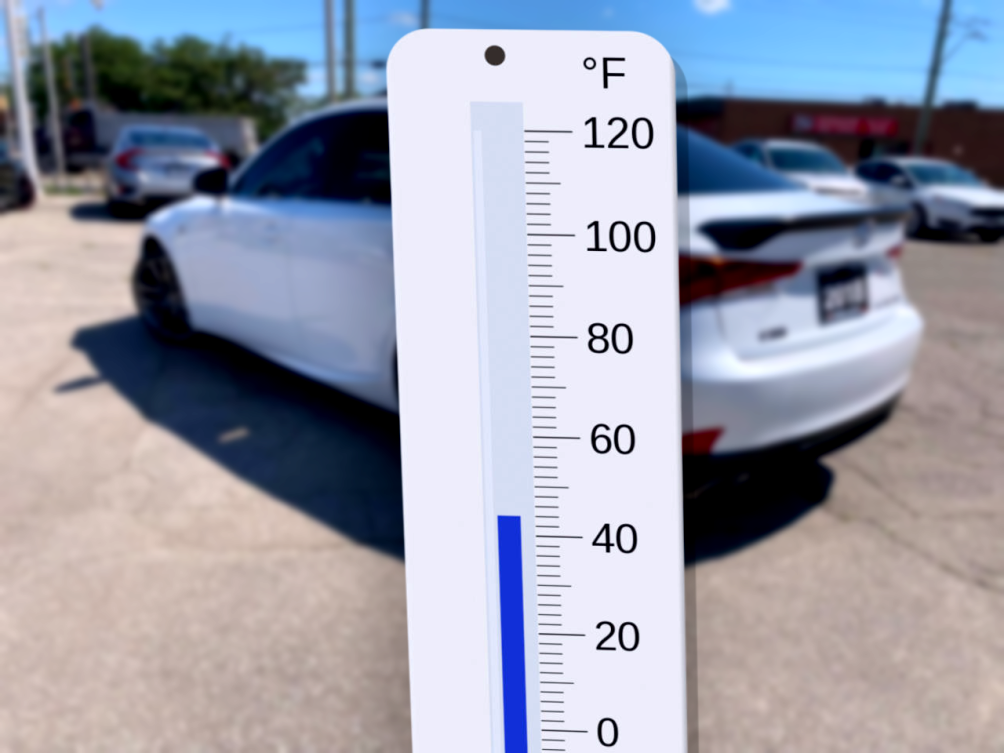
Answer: 44 °F
